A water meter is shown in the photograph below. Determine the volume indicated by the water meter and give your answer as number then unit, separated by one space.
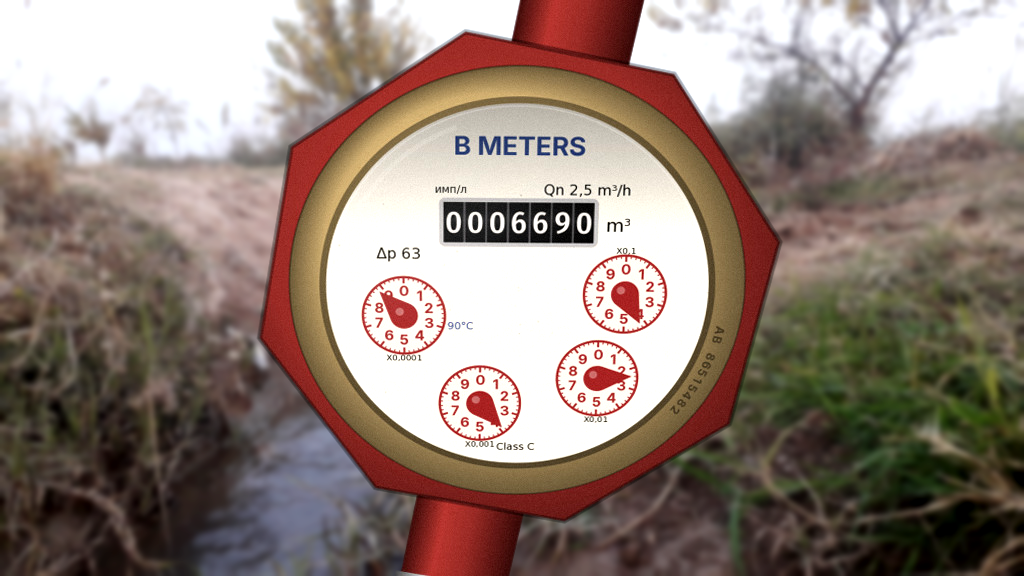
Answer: 6690.4238 m³
